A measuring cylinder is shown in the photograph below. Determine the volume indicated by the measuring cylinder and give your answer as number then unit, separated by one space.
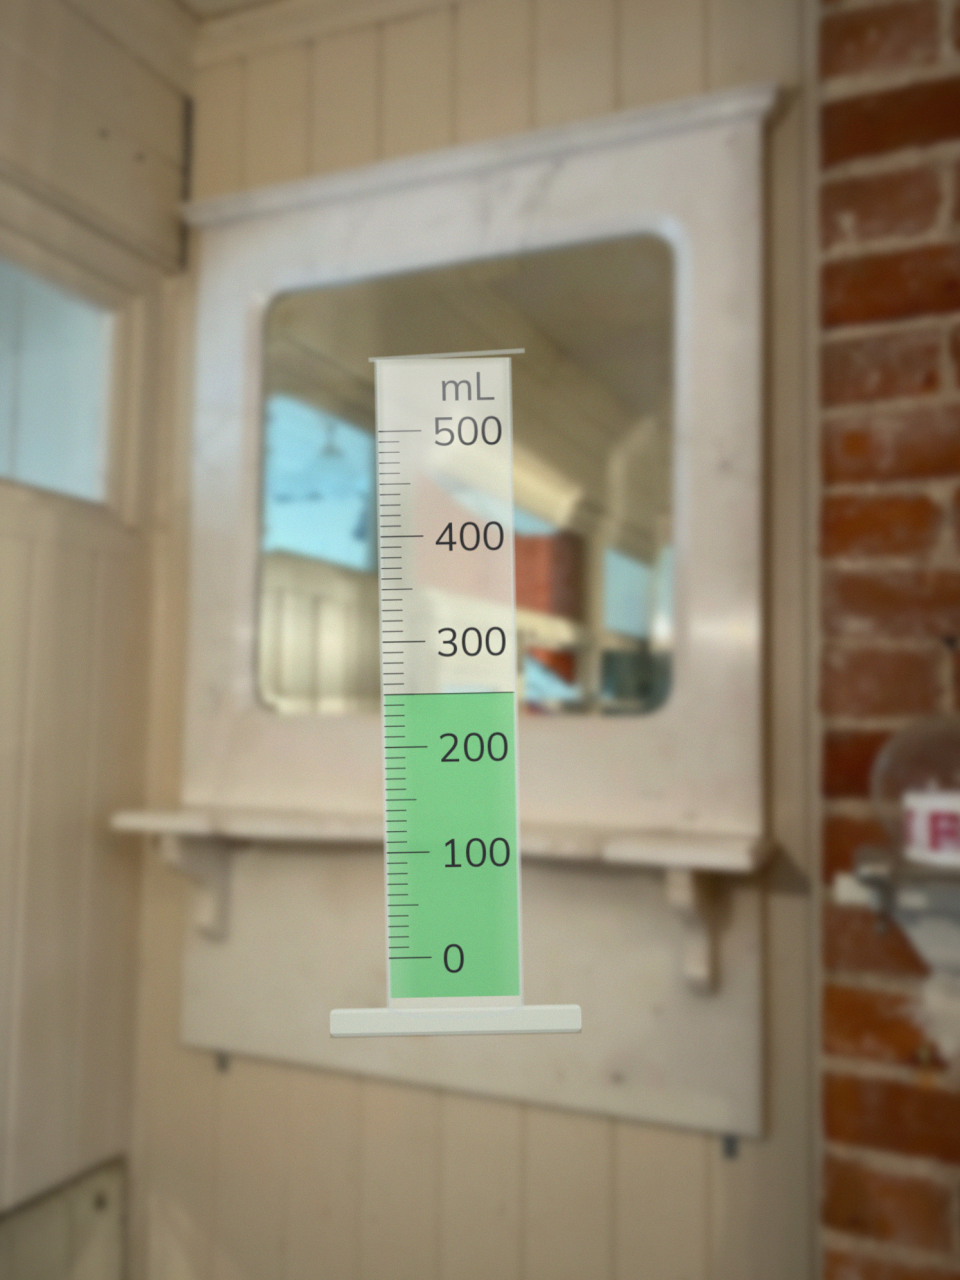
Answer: 250 mL
